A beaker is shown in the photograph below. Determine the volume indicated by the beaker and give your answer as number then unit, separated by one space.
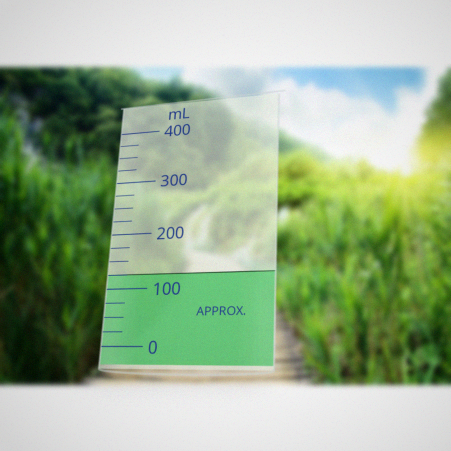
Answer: 125 mL
